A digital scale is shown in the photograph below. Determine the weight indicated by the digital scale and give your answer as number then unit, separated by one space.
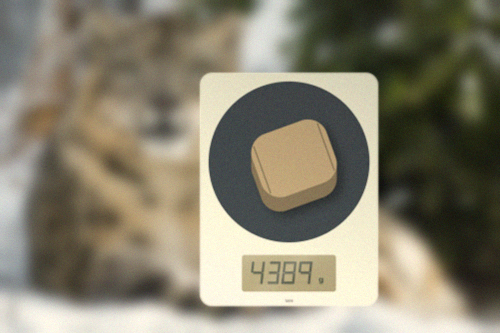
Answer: 4389 g
